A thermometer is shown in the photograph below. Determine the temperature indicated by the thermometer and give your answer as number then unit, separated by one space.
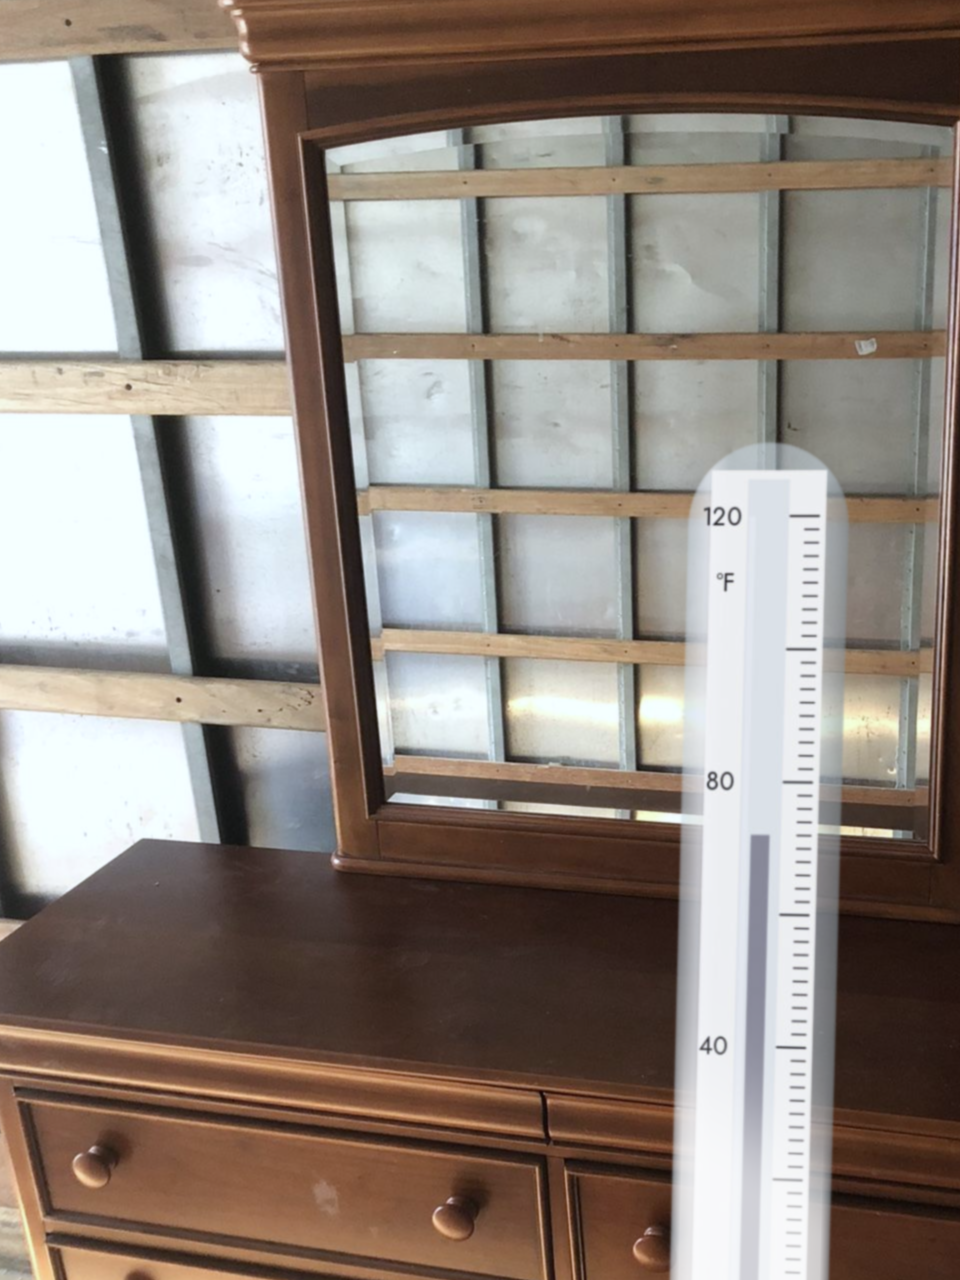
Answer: 72 °F
